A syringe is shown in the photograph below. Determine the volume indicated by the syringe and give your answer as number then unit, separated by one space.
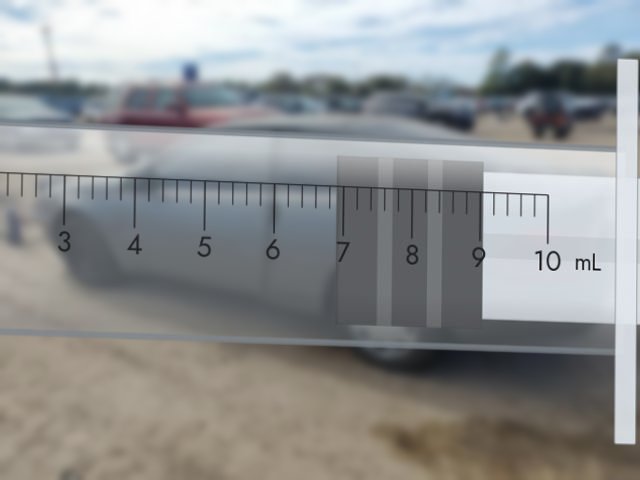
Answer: 6.9 mL
